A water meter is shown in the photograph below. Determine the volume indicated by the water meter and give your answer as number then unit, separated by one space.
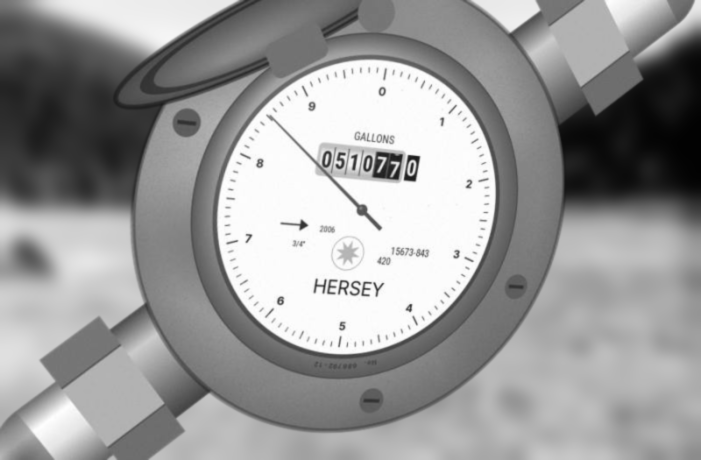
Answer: 510768.5 gal
